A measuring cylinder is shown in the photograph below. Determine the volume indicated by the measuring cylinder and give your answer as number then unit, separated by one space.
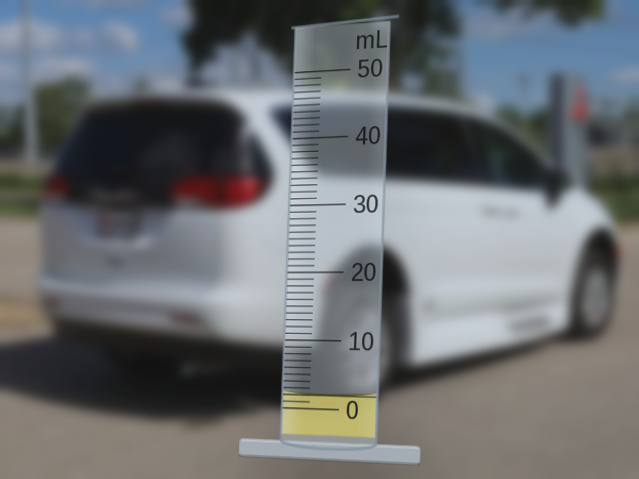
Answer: 2 mL
